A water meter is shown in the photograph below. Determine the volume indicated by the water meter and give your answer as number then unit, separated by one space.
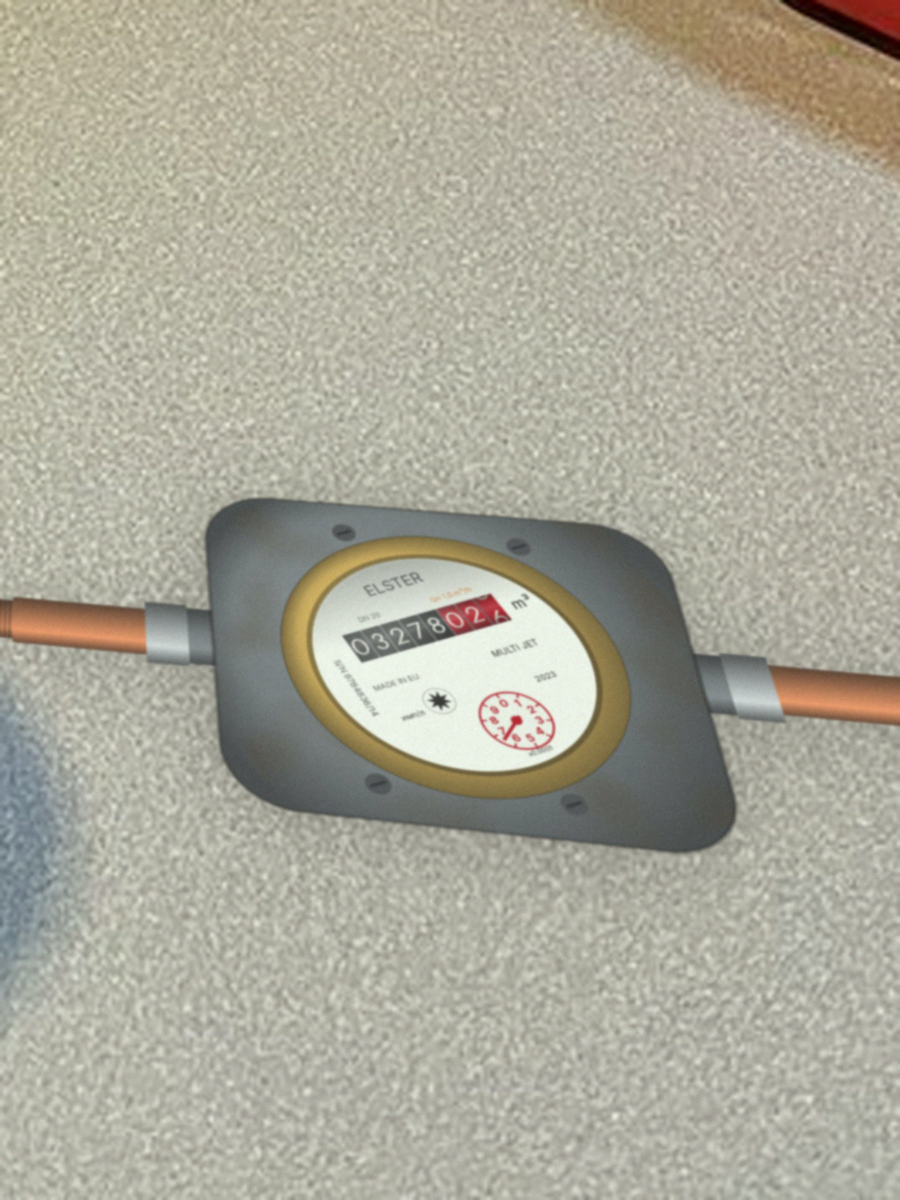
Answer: 3278.0256 m³
